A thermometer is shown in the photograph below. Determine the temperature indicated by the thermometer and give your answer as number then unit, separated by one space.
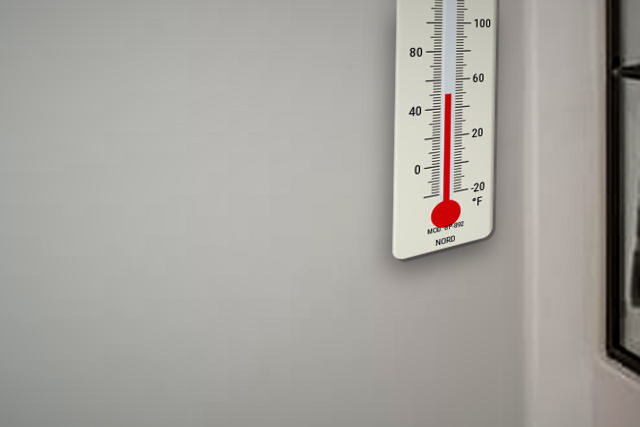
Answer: 50 °F
